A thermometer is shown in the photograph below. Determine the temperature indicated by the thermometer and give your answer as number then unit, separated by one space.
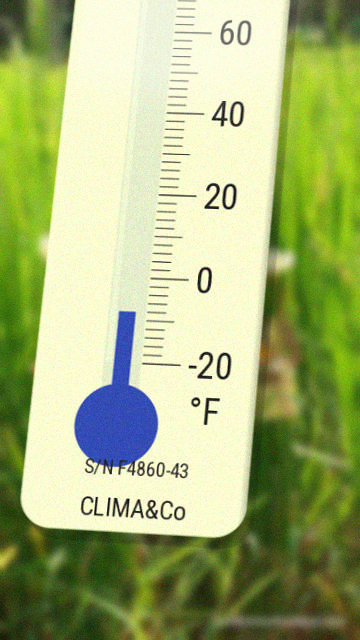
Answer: -8 °F
